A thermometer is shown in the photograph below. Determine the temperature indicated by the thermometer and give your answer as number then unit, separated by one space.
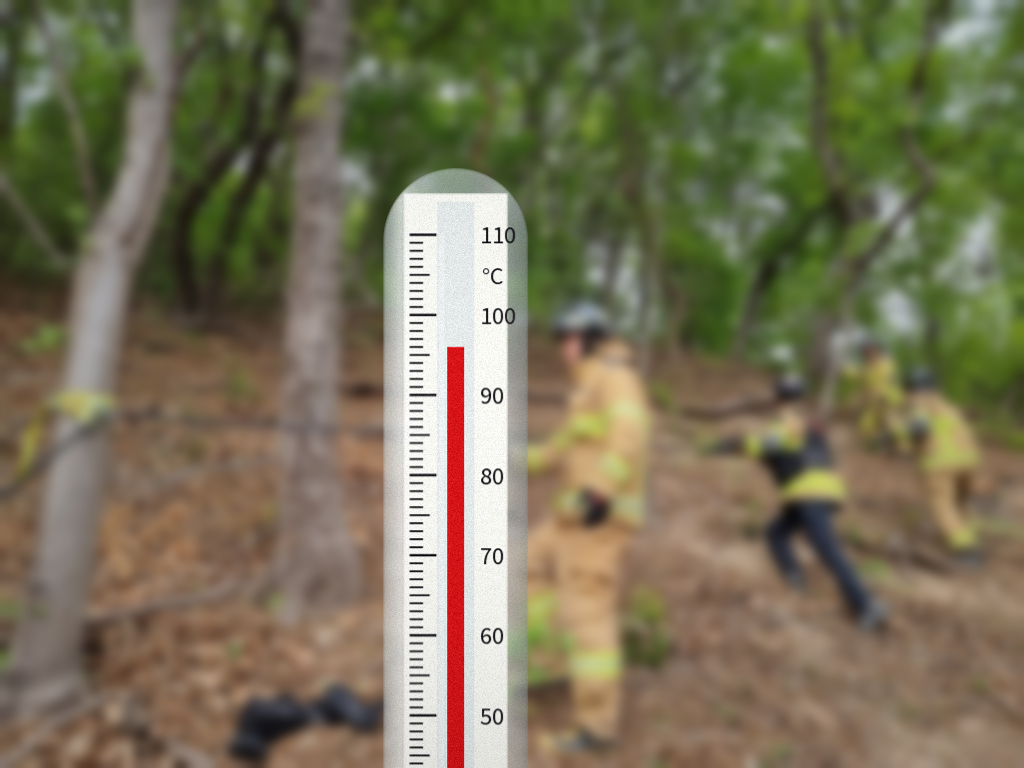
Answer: 96 °C
